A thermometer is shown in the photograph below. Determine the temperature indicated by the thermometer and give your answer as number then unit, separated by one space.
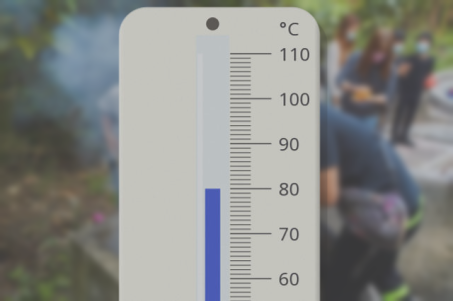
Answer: 80 °C
